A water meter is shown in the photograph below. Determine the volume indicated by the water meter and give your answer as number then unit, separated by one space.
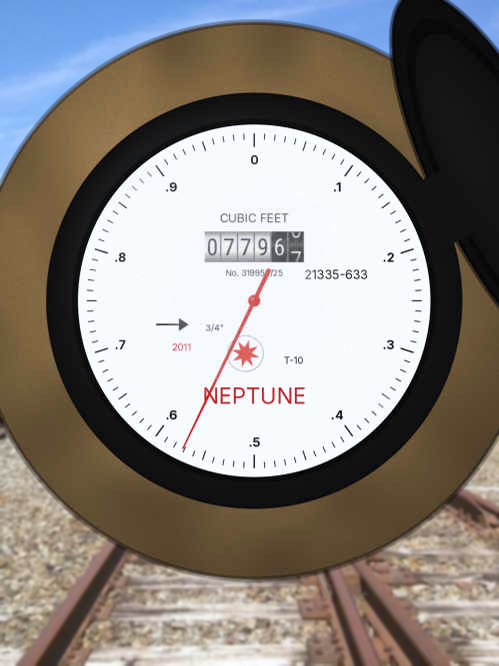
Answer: 77966.57 ft³
